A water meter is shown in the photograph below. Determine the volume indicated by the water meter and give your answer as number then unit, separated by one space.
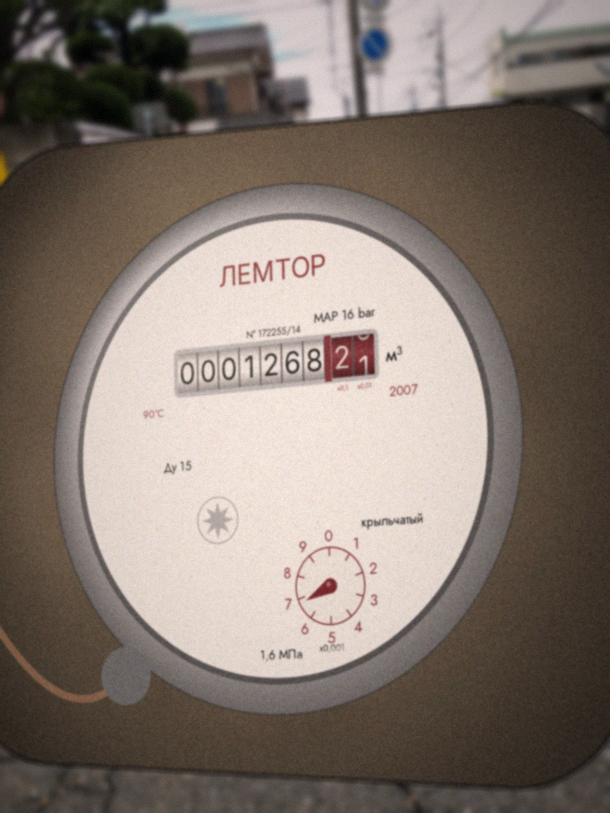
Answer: 1268.206 m³
